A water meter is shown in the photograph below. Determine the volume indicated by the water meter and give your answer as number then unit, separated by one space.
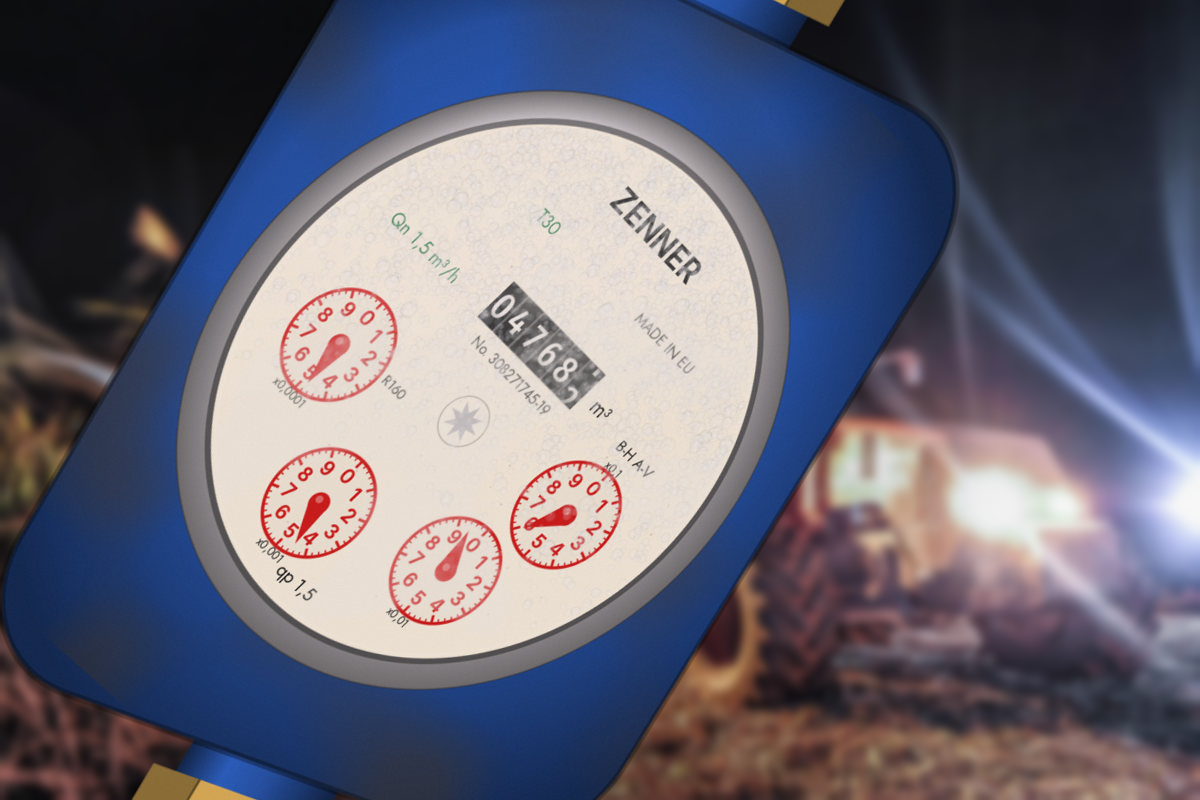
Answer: 47681.5944 m³
